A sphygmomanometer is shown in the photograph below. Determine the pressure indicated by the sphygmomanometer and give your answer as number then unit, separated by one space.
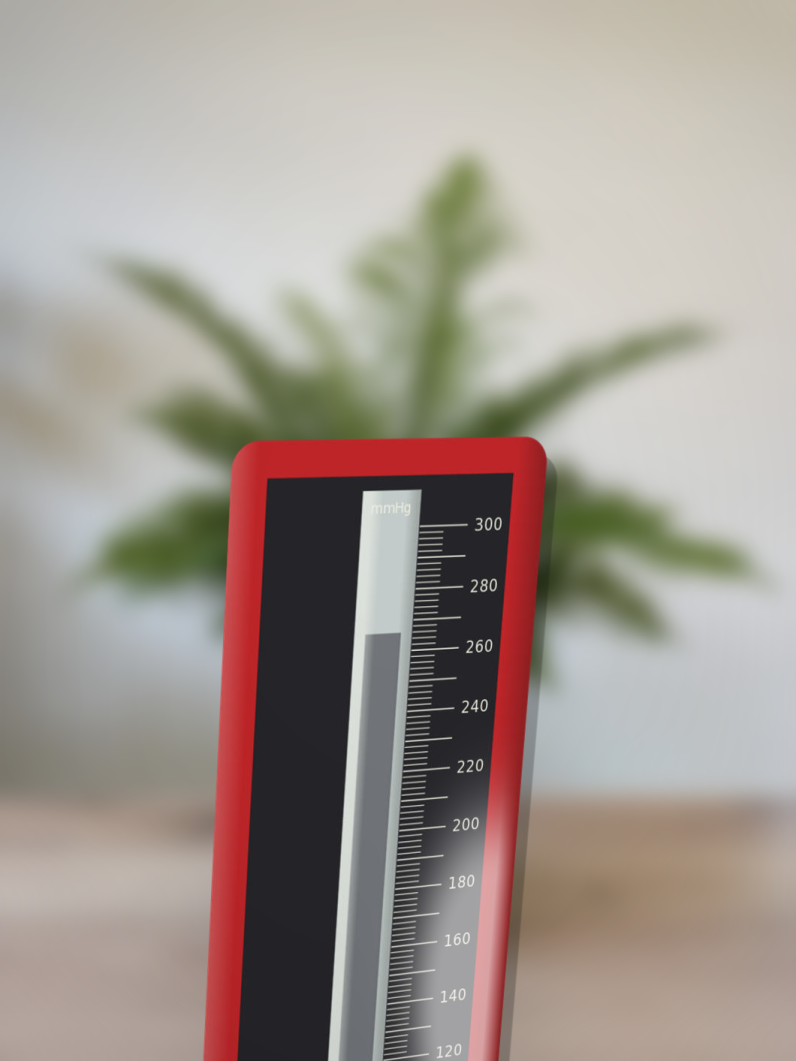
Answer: 266 mmHg
